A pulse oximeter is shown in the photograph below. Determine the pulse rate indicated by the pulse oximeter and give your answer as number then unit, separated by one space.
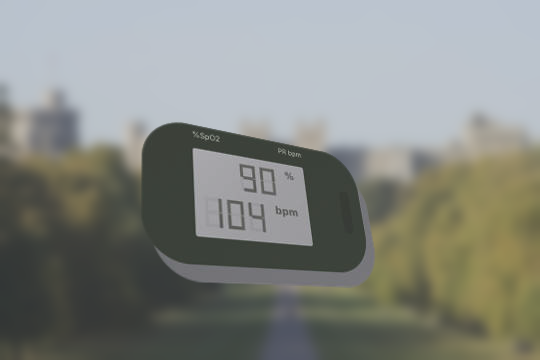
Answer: 104 bpm
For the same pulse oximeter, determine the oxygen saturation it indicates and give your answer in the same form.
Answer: 90 %
